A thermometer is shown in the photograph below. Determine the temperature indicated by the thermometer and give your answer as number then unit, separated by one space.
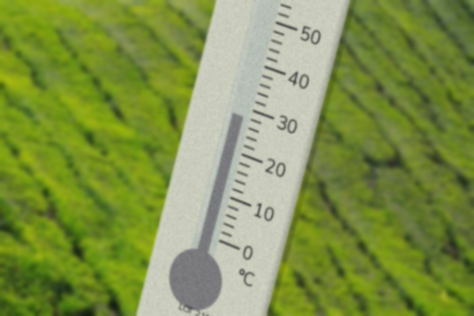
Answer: 28 °C
